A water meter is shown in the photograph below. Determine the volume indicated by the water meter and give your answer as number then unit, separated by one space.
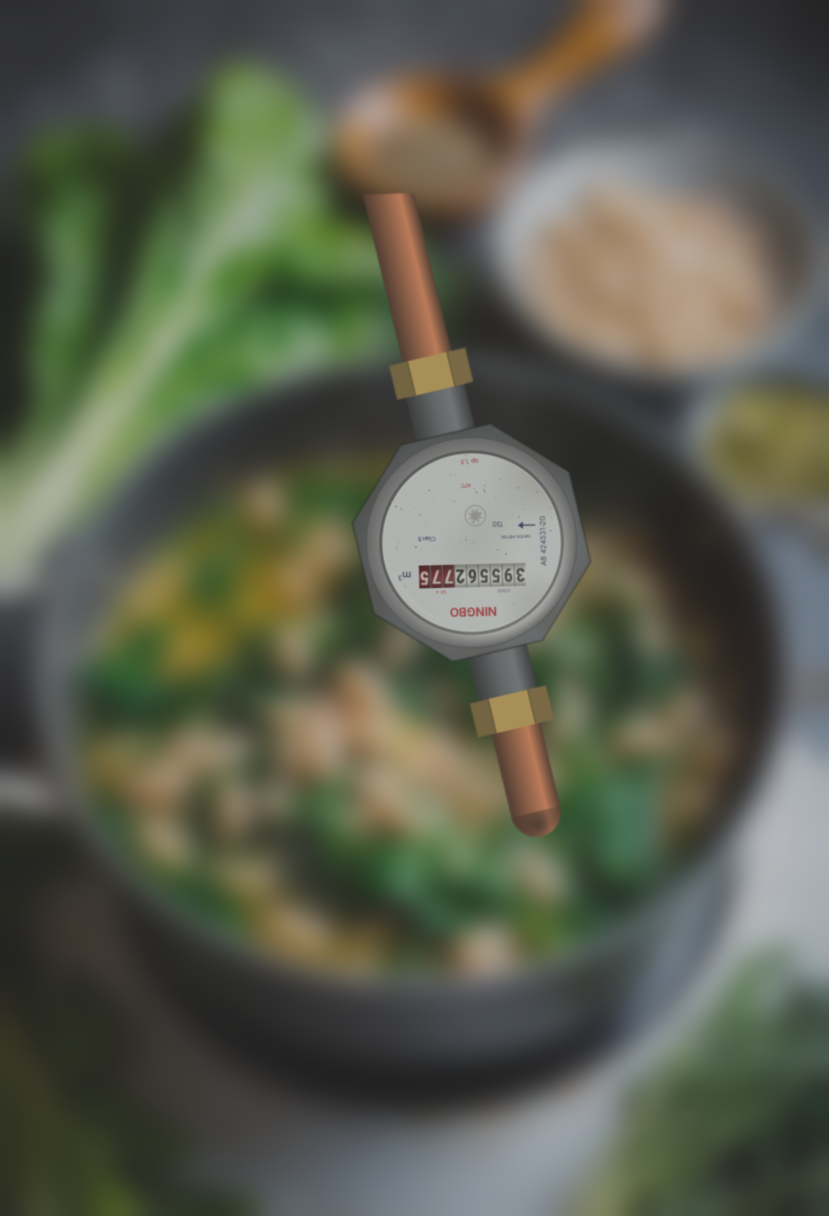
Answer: 395562.775 m³
